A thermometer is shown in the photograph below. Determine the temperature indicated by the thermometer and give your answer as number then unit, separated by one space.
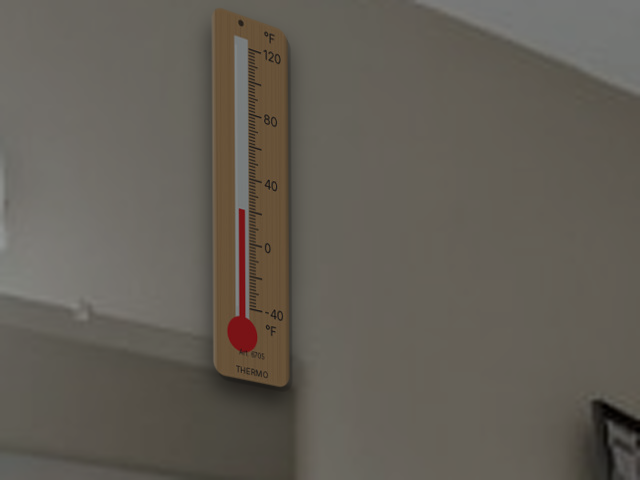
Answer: 20 °F
